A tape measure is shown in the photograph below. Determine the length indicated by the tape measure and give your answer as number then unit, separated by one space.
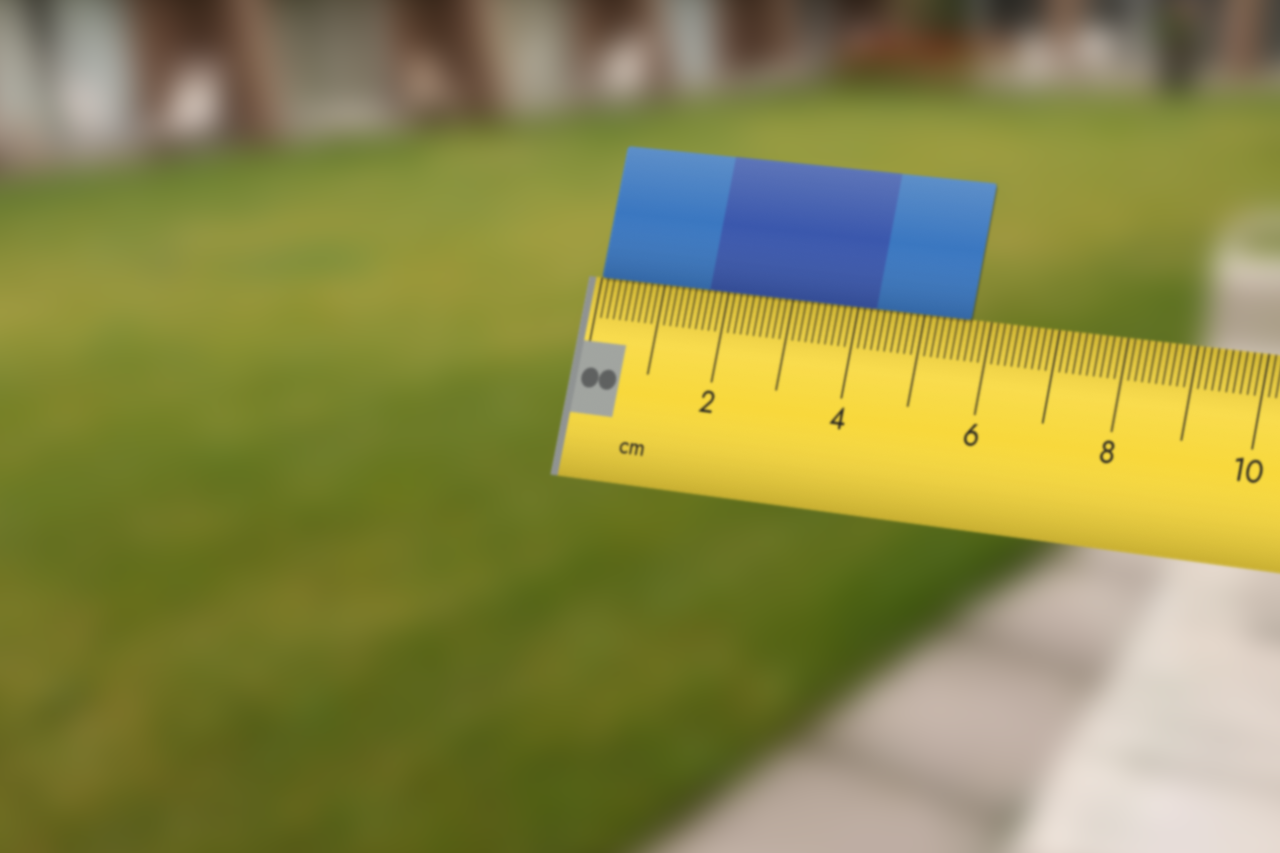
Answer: 5.7 cm
